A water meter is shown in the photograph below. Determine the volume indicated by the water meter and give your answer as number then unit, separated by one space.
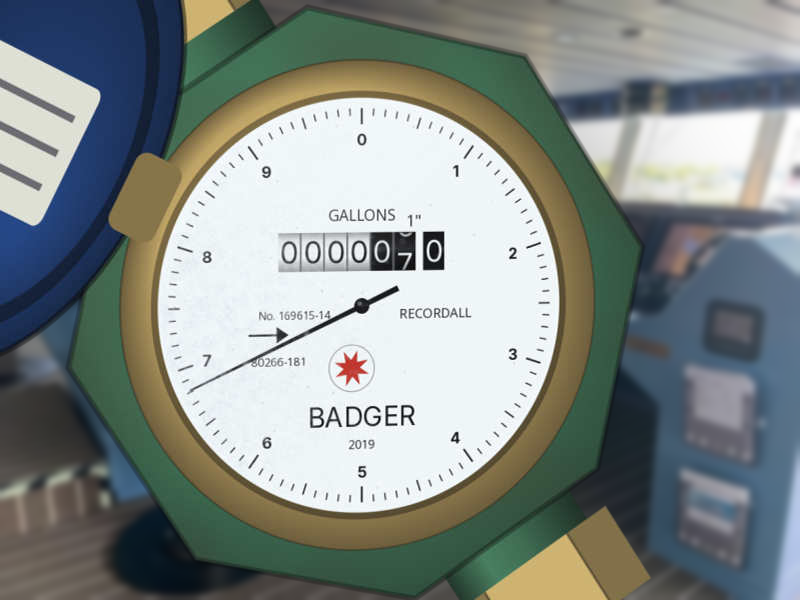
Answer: 66.8 gal
